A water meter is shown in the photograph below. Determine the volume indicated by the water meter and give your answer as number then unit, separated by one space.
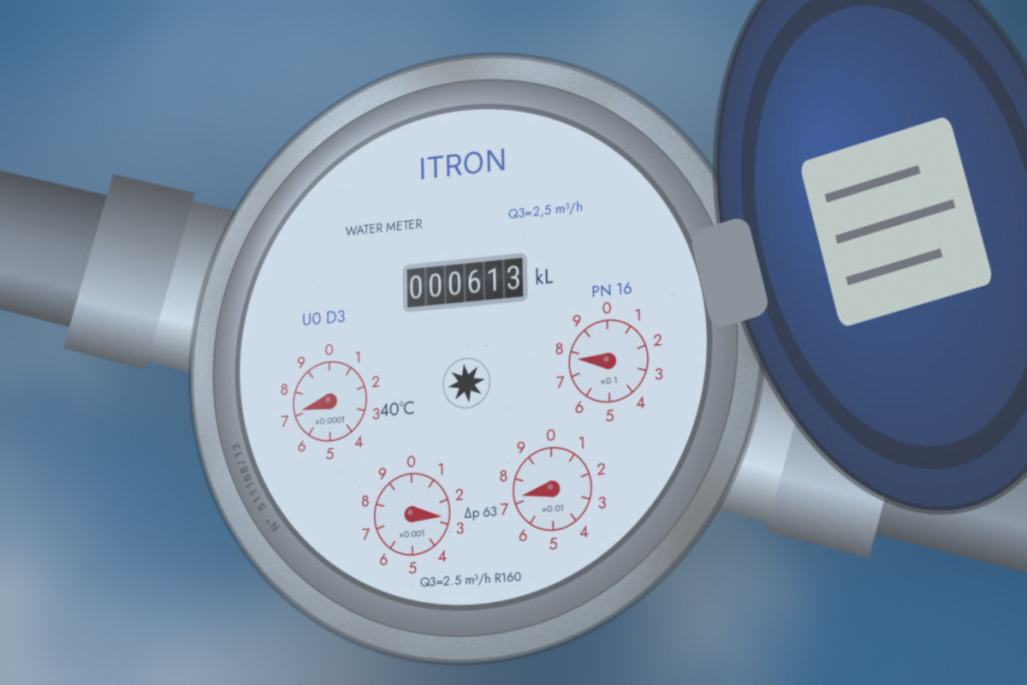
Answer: 613.7727 kL
